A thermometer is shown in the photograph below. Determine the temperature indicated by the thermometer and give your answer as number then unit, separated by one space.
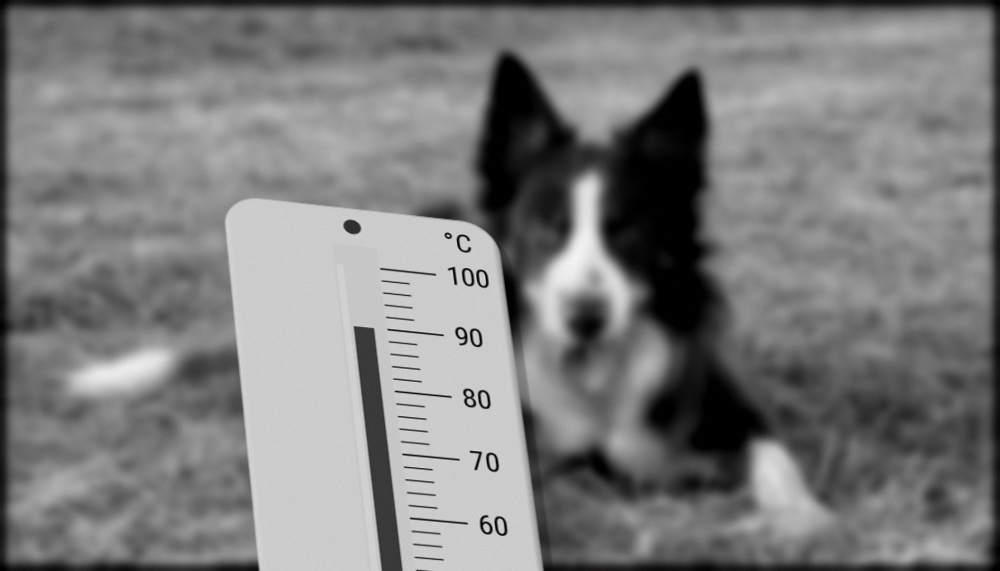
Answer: 90 °C
